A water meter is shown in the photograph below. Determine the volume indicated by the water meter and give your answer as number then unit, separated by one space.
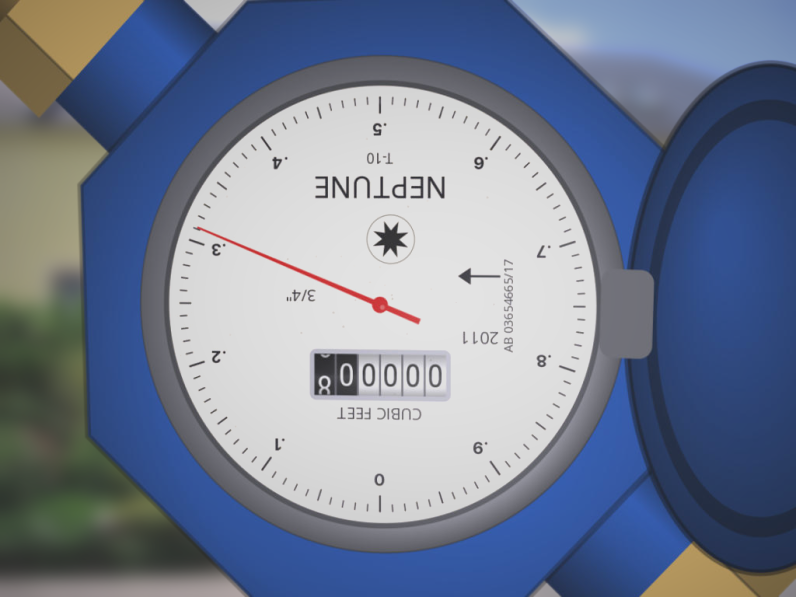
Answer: 8.31 ft³
